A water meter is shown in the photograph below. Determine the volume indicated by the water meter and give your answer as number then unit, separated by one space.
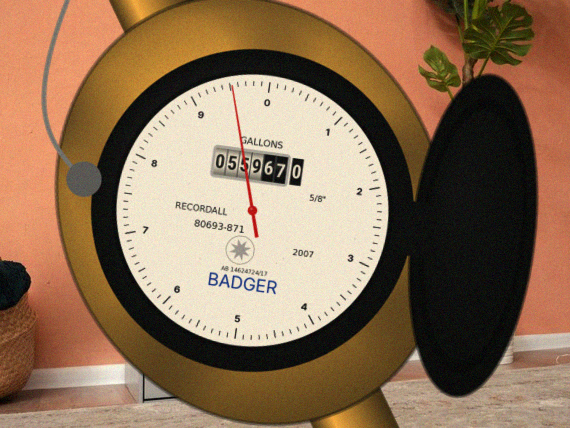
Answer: 559669.5 gal
